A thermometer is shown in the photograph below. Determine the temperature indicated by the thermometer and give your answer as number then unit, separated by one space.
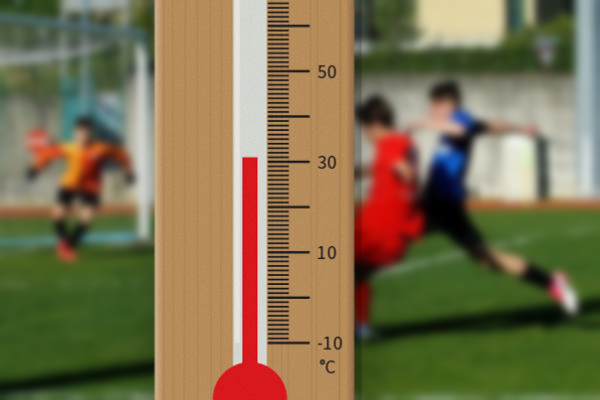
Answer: 31 °C
